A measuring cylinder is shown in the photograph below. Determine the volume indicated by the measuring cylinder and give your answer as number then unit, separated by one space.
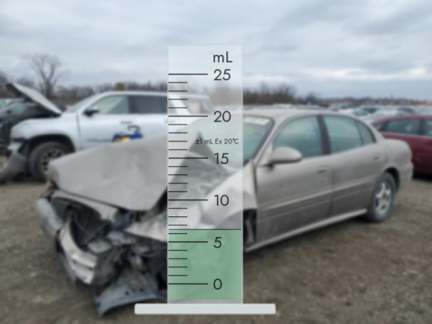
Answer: 6.5 mL
